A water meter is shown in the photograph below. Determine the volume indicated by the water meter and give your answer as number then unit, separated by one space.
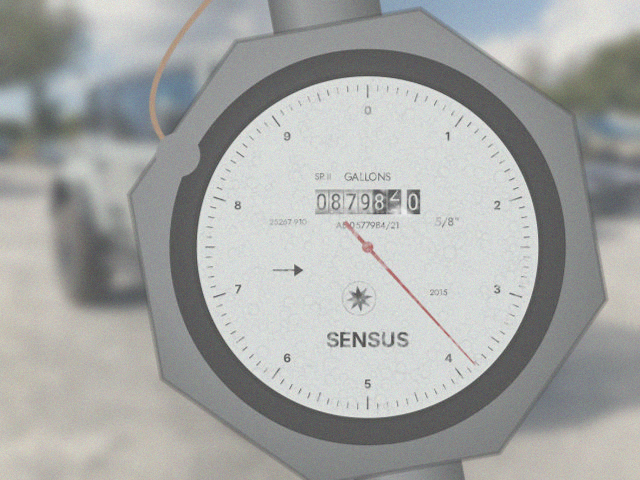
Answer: 879823.8 gal
